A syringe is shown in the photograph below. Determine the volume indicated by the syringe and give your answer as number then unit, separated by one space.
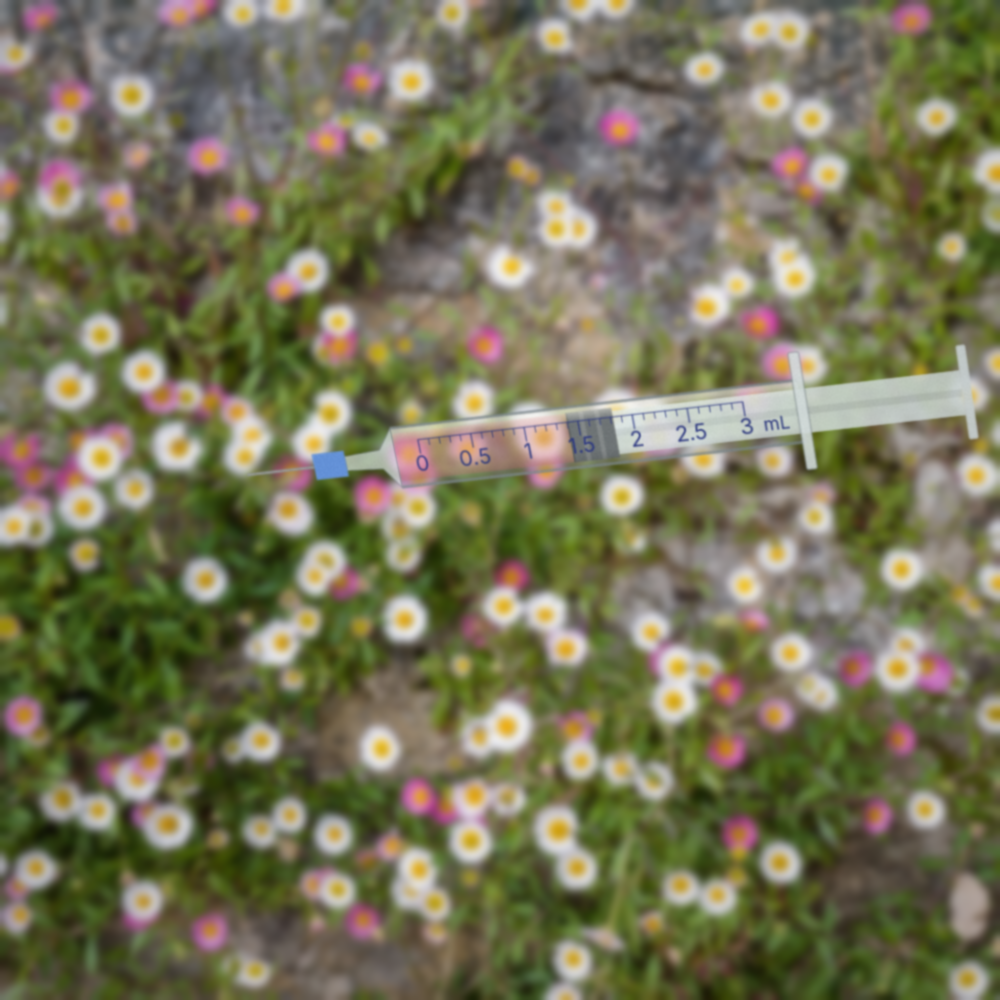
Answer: 1.4 mL
